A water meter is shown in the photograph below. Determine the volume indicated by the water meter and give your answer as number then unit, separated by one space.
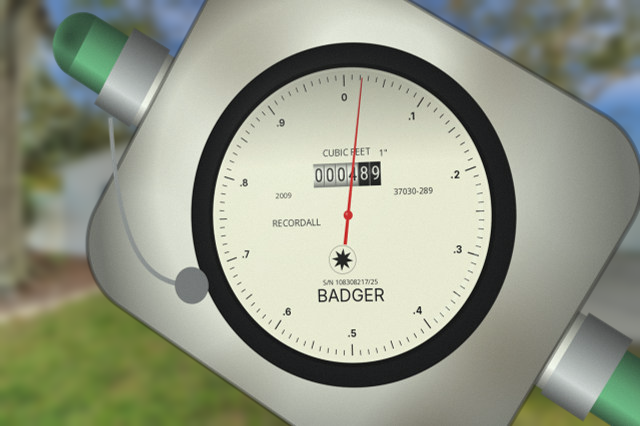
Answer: 489.02 ft³
